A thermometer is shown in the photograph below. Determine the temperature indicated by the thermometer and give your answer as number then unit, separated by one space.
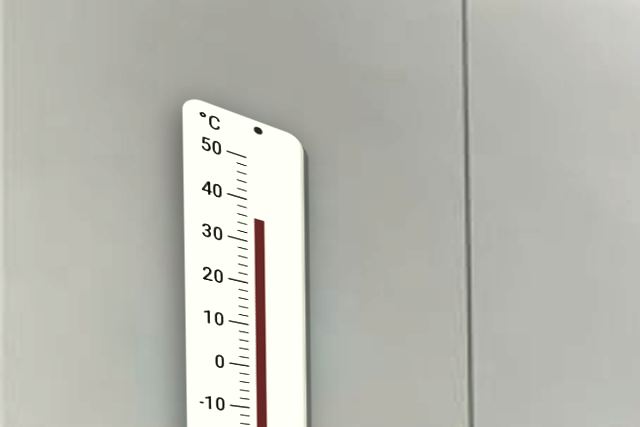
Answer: 36 °C
